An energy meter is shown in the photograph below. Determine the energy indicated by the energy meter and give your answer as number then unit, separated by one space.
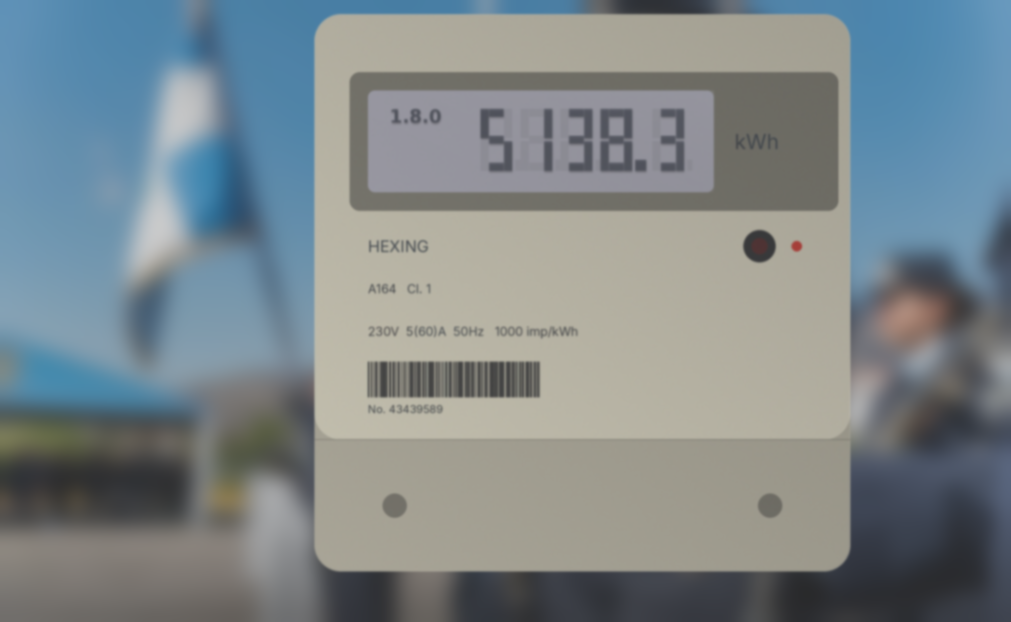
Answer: 5138.3 kWh
